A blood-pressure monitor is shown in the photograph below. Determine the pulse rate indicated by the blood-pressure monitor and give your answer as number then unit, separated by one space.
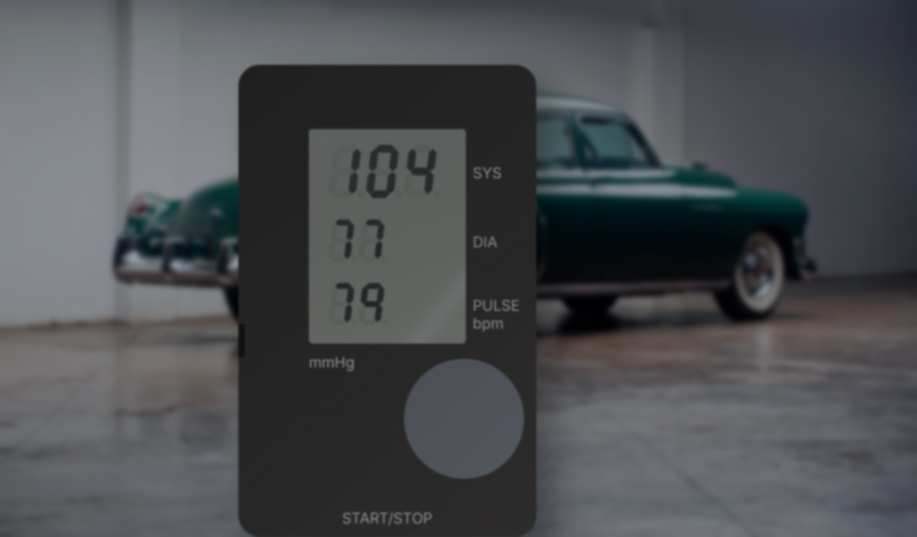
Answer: 79 bpm
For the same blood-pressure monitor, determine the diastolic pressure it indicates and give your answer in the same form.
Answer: 77 mmHg
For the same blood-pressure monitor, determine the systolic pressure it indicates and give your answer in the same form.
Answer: 104 mmHg
